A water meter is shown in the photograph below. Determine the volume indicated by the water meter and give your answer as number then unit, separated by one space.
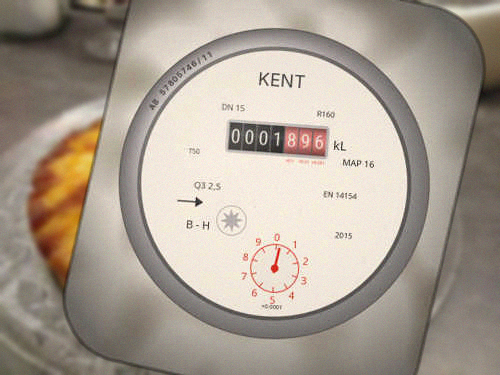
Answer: 1.8960 kL
